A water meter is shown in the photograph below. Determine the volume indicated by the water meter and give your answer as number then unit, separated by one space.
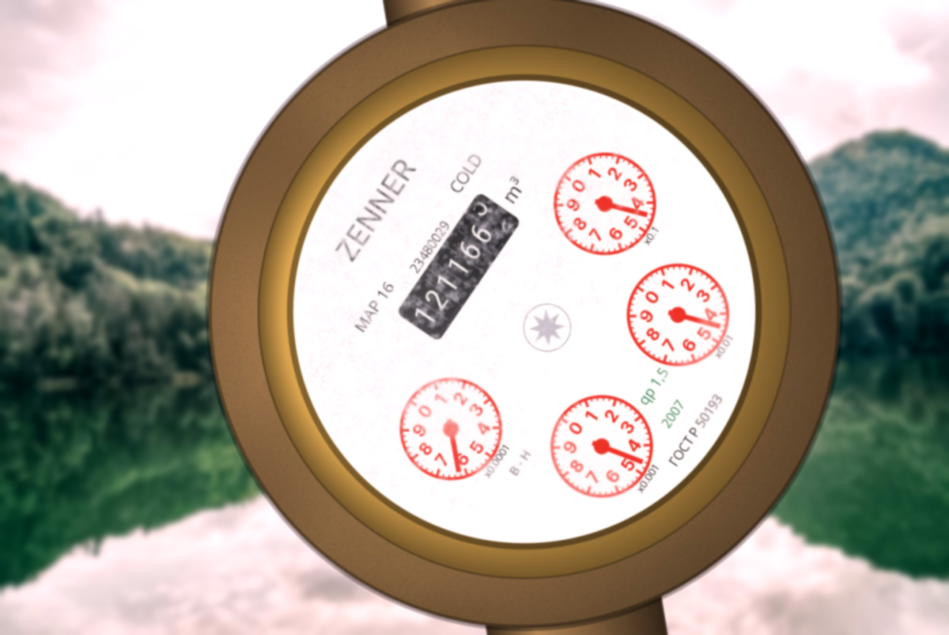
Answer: 1211665.4446 m³
